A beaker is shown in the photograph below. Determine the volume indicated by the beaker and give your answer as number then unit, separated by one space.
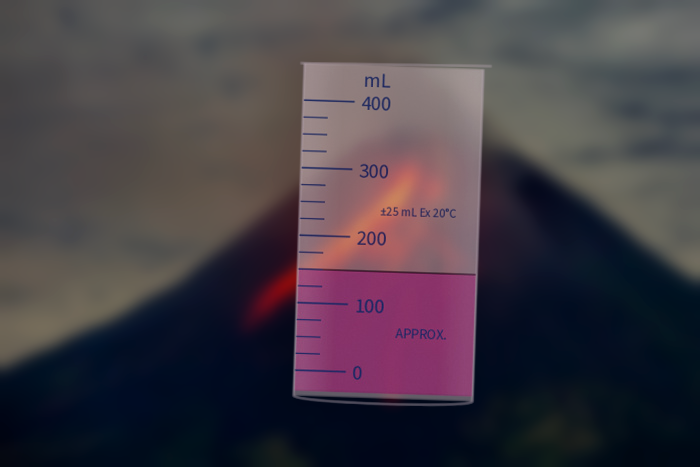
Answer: 150 mL
